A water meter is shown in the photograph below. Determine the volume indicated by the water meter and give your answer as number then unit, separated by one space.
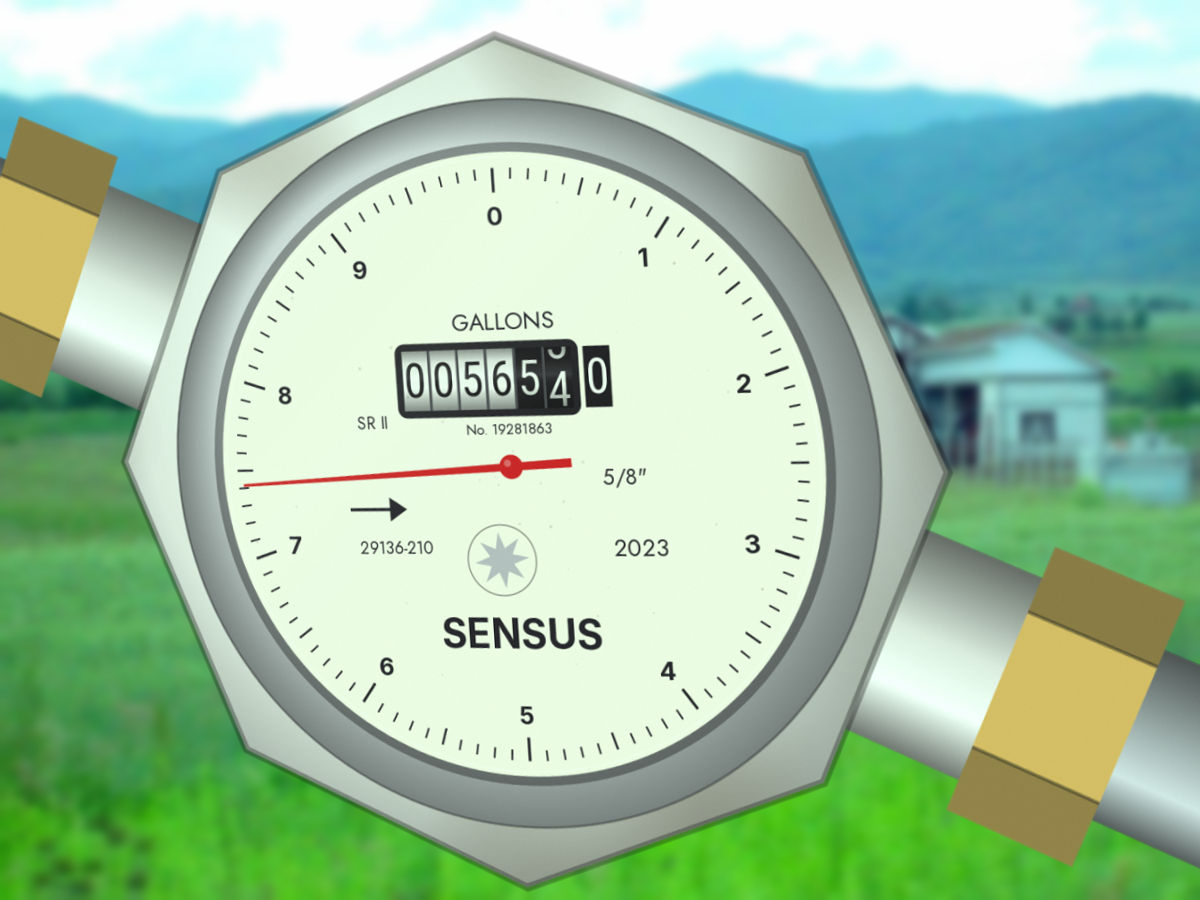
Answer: 56537.4 gal
